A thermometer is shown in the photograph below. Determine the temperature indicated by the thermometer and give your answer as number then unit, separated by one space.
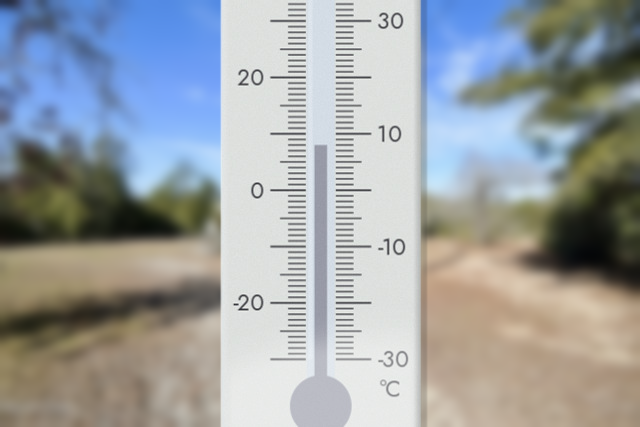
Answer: 8 °C
